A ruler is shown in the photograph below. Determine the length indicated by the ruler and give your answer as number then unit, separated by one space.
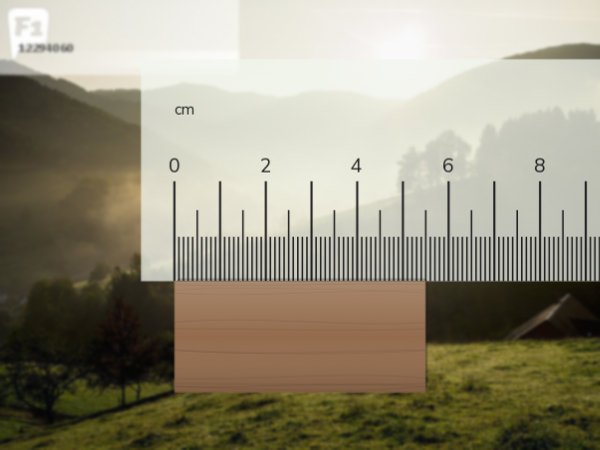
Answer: 5.5 cm
